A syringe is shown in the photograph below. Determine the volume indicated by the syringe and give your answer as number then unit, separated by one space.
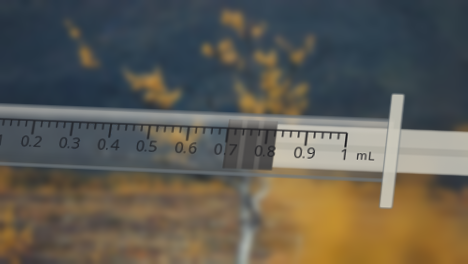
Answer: 0.7 mL
